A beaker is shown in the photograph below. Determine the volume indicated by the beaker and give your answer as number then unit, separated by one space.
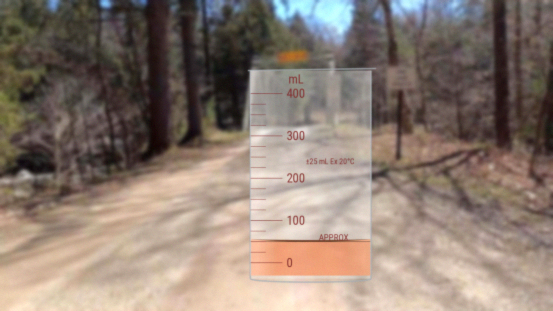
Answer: 50 mL
